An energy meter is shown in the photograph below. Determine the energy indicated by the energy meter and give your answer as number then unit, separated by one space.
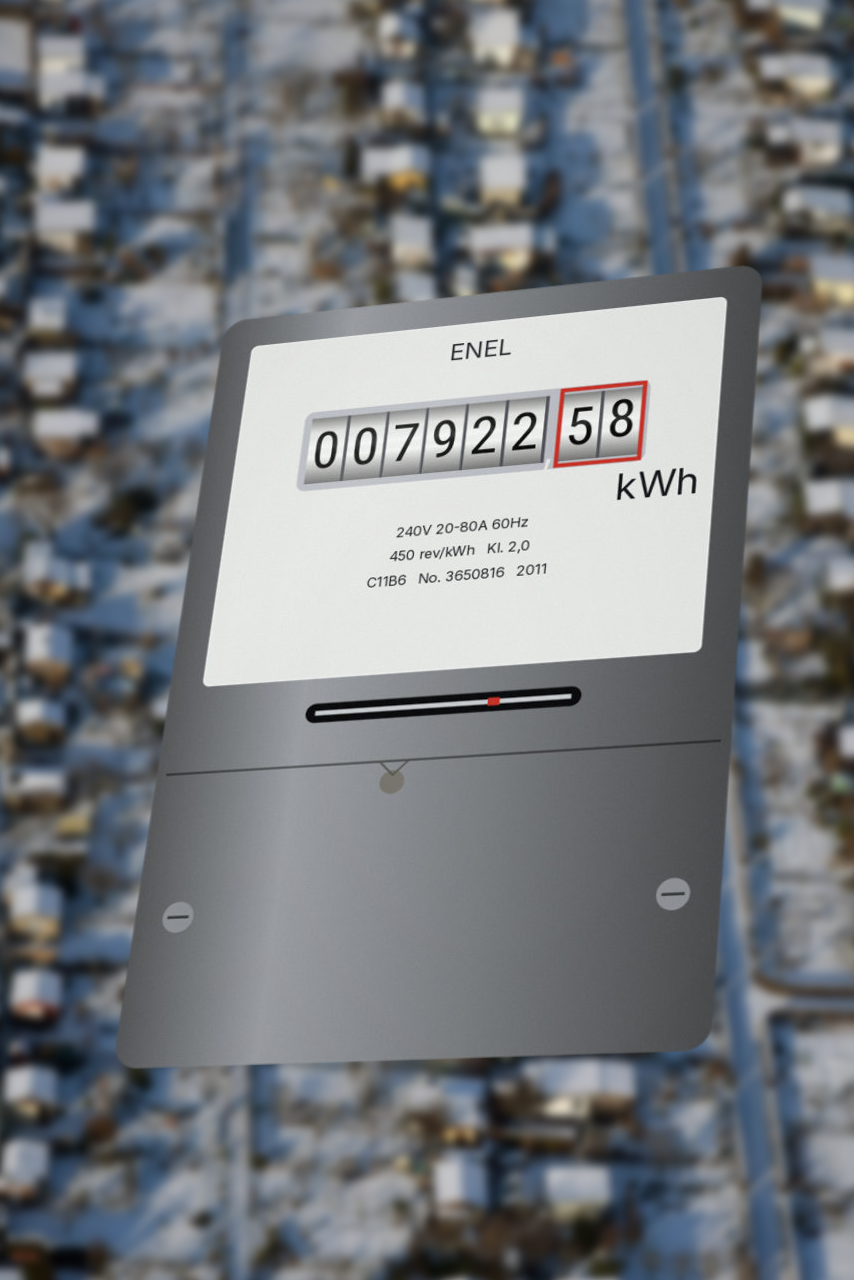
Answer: 7922.58 kWh
